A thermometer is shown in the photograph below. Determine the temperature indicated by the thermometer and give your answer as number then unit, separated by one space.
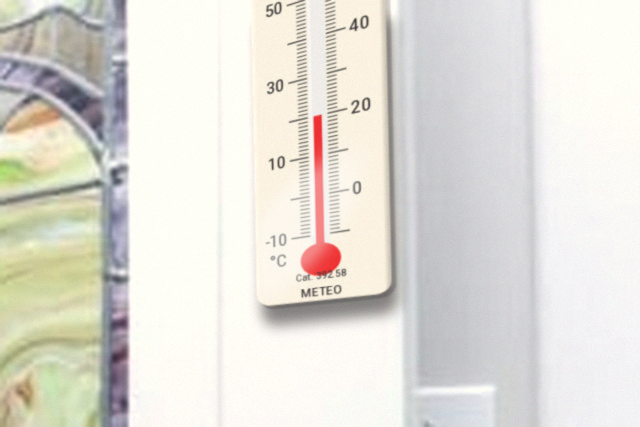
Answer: 20 °C
